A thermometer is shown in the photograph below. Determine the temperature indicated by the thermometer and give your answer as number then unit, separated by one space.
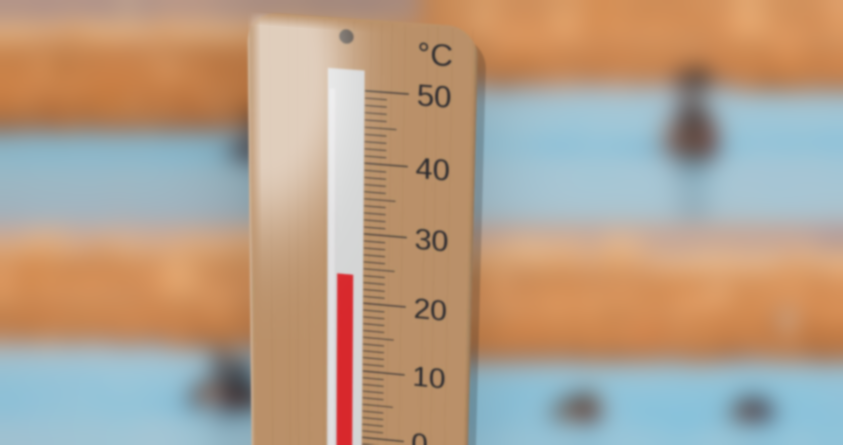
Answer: 24 °C
